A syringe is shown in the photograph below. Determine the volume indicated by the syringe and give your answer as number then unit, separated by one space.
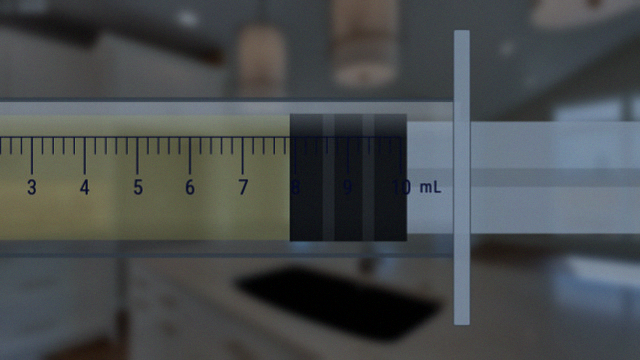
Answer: 7.9 mL
